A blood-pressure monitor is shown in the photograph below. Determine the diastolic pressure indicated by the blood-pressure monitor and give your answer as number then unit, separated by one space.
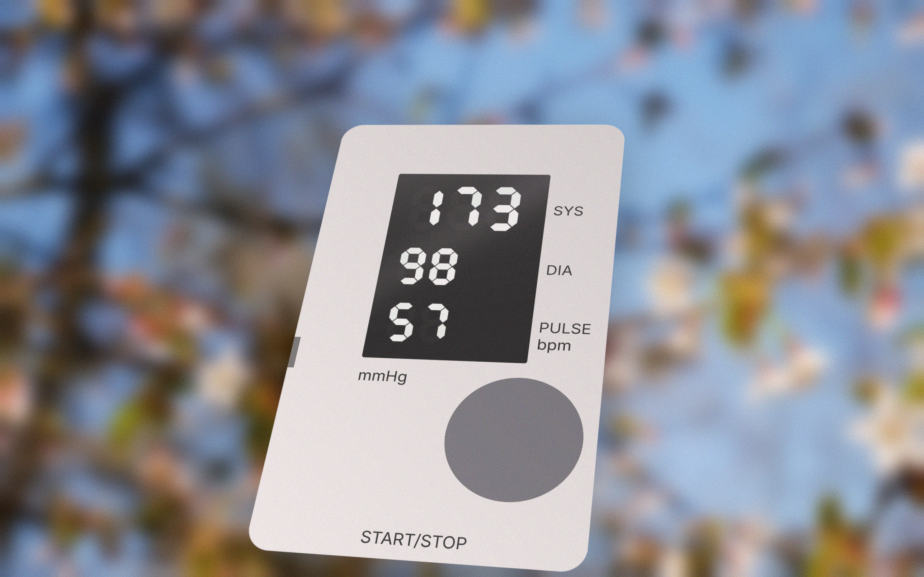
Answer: 98 mmHg
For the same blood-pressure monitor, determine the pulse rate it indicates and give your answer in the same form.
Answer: 57 bpm
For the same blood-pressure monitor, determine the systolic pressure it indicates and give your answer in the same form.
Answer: 173 mmHg
